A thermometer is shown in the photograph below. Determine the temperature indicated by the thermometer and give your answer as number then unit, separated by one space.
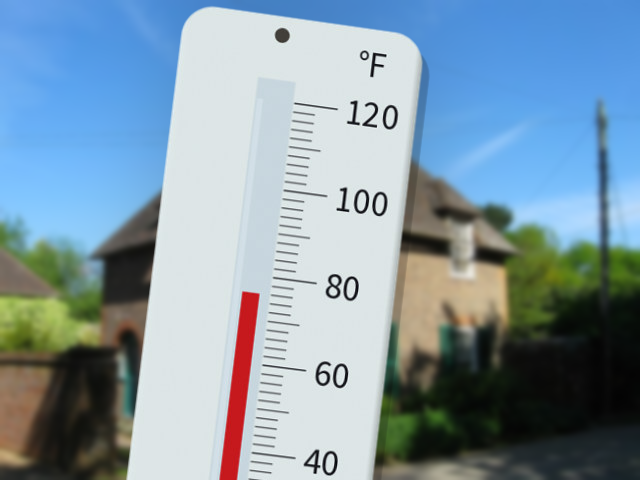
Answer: 76 °F
